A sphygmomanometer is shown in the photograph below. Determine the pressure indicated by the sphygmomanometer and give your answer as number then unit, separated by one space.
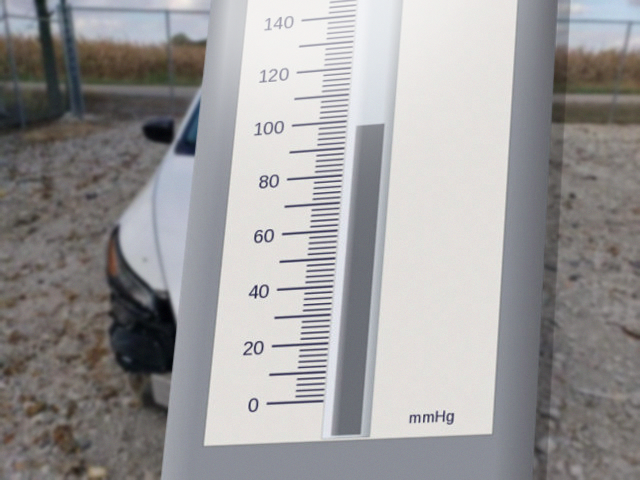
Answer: 98 mmHg
